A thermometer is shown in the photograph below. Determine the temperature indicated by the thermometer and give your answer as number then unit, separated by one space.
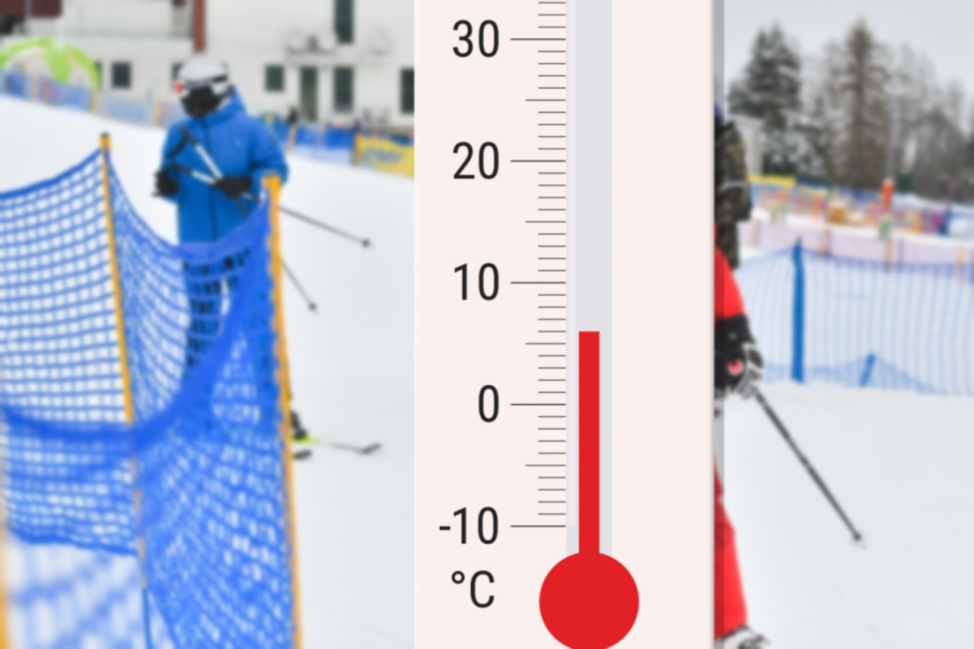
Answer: 6 °C
